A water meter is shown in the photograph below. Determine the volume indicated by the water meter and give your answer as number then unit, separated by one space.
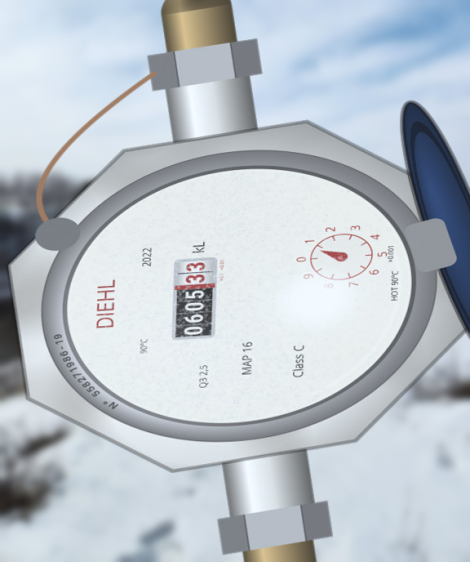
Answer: 605.330 kL
